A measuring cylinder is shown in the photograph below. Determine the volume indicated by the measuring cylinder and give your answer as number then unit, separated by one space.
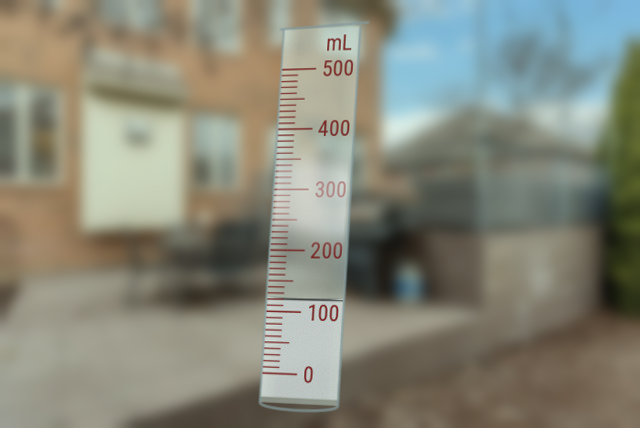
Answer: 120 mL
